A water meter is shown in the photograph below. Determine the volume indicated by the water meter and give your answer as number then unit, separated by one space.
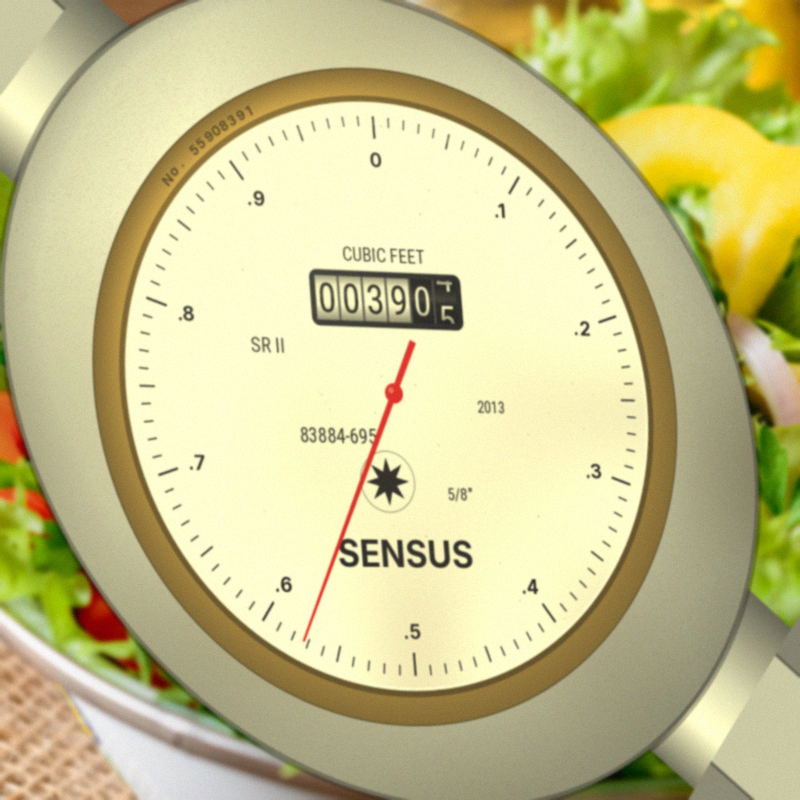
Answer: 3904.57 ft³
